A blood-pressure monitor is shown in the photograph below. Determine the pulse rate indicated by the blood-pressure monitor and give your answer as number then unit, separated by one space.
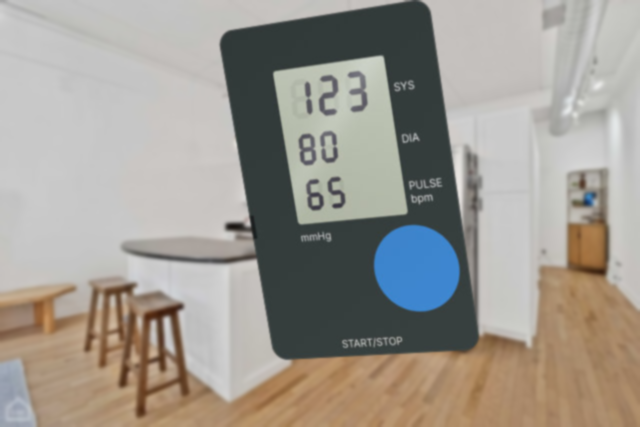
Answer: 65 bpm
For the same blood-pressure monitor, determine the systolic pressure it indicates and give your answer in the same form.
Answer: 123 mmHg
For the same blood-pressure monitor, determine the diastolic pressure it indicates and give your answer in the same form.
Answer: 80 mmHg
